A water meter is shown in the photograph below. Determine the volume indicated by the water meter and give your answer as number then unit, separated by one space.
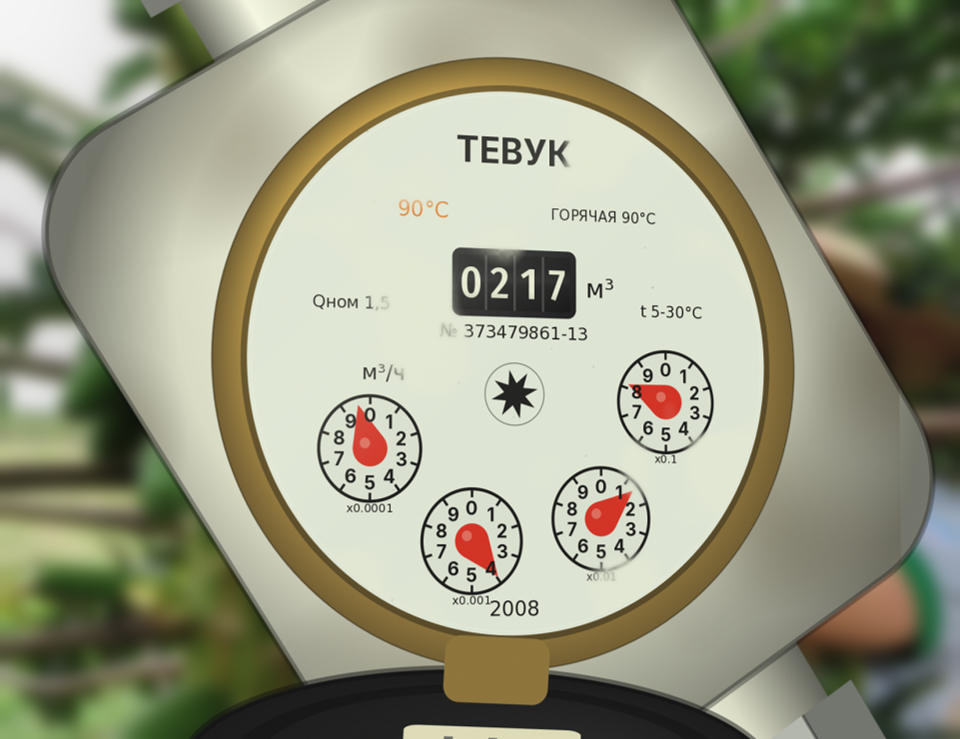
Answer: 217.8139 m³
